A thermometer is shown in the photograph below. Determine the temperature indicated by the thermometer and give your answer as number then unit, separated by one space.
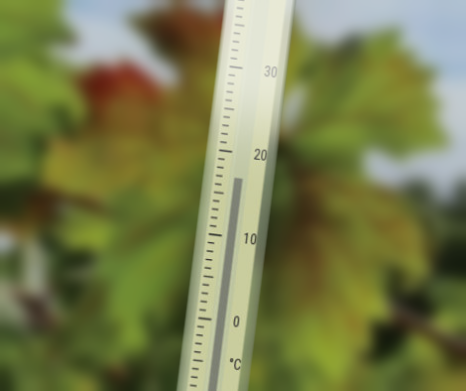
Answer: 17 °C
